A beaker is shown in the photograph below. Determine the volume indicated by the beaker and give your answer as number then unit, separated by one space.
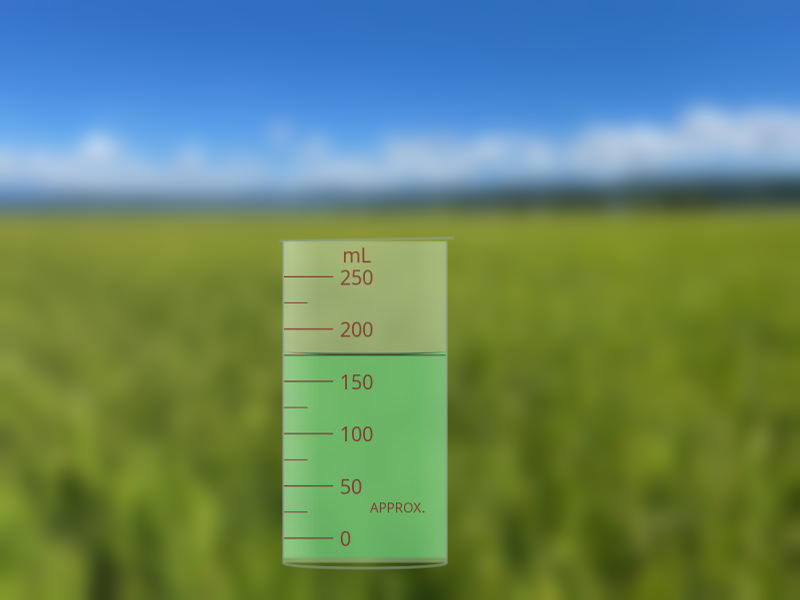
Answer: 175 mL
